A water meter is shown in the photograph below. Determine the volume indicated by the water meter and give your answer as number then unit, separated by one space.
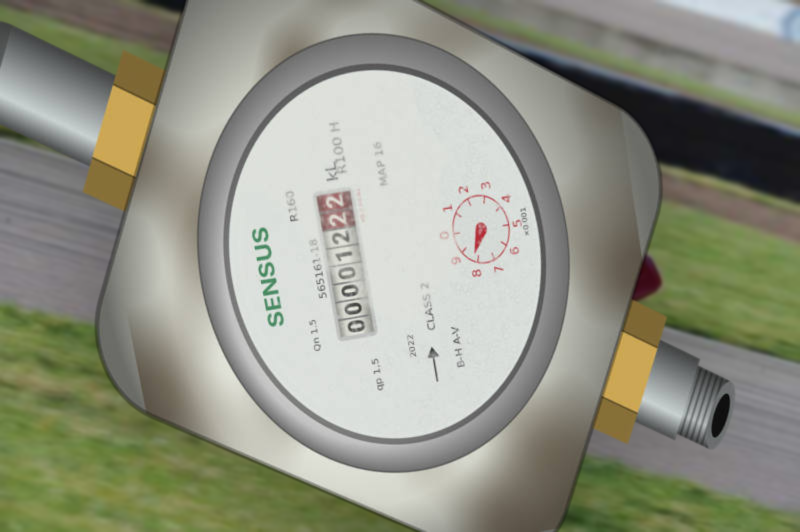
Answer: 12.228 kL
